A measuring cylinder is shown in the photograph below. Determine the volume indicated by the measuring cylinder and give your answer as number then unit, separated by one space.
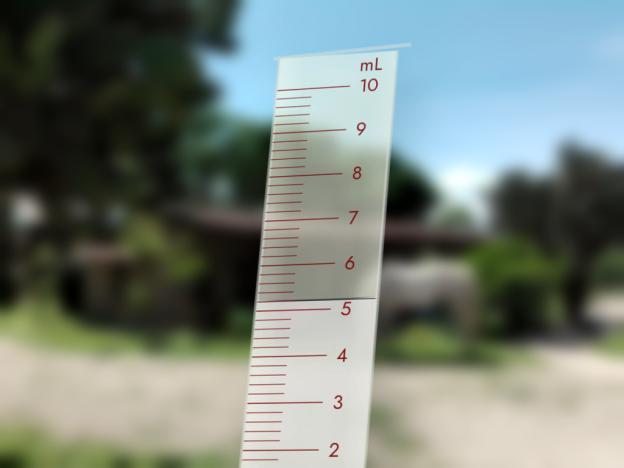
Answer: 5.2 mL
